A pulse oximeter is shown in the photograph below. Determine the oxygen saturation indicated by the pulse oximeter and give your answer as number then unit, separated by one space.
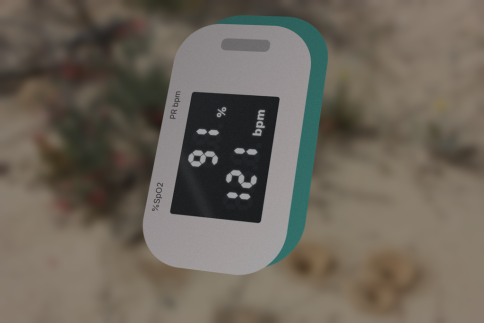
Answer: 91 %
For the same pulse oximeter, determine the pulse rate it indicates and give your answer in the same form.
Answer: 121 bpm
